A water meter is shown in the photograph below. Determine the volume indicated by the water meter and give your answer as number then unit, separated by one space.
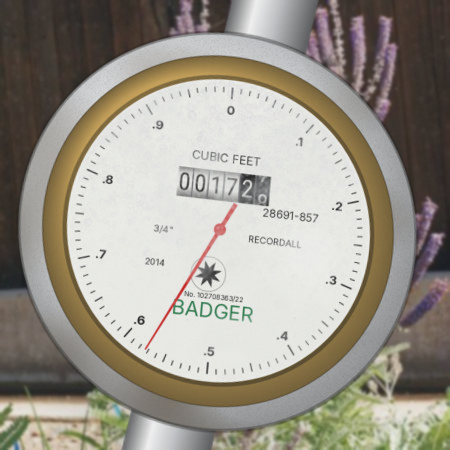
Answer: 1727.57 ft³
